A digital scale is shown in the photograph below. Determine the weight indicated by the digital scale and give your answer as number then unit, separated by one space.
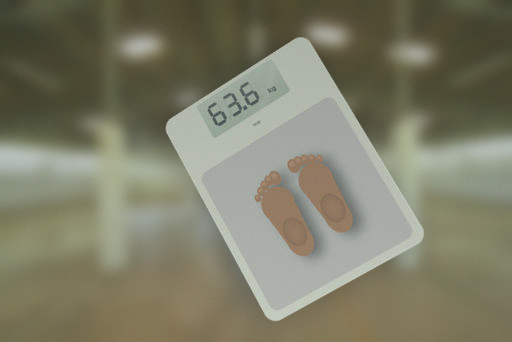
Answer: 63.6 kg
